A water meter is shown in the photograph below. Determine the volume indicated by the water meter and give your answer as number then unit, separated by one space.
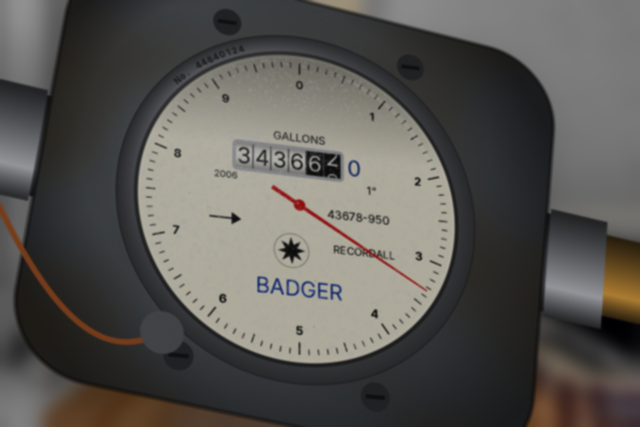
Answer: 3436623.3 gal
